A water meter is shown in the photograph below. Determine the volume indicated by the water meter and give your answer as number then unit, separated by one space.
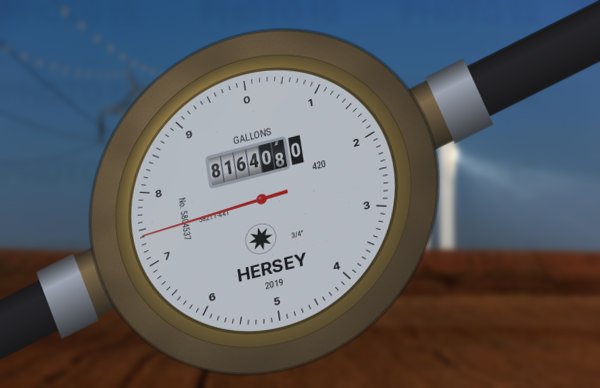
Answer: 8164077.4 gal
